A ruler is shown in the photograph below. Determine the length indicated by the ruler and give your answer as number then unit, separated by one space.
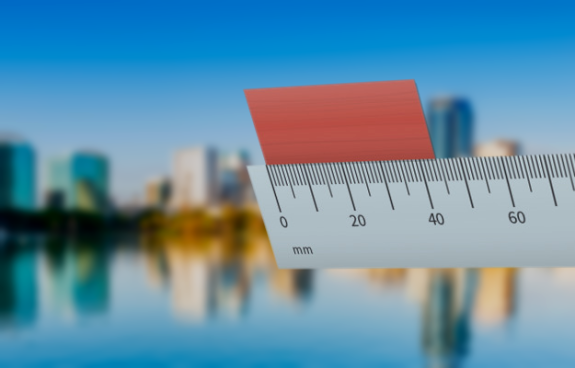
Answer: 44 mm
